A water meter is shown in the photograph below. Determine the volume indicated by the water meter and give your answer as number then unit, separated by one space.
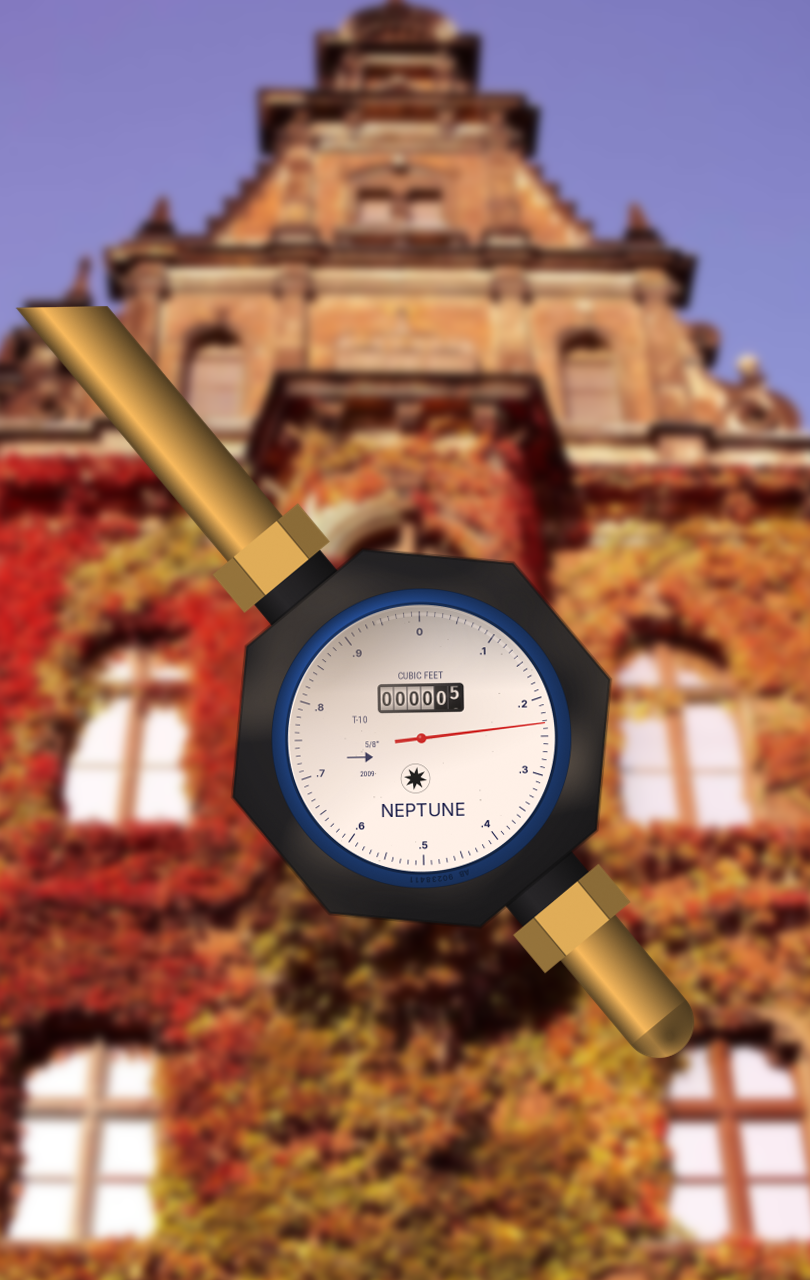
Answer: 5.23 ft³
